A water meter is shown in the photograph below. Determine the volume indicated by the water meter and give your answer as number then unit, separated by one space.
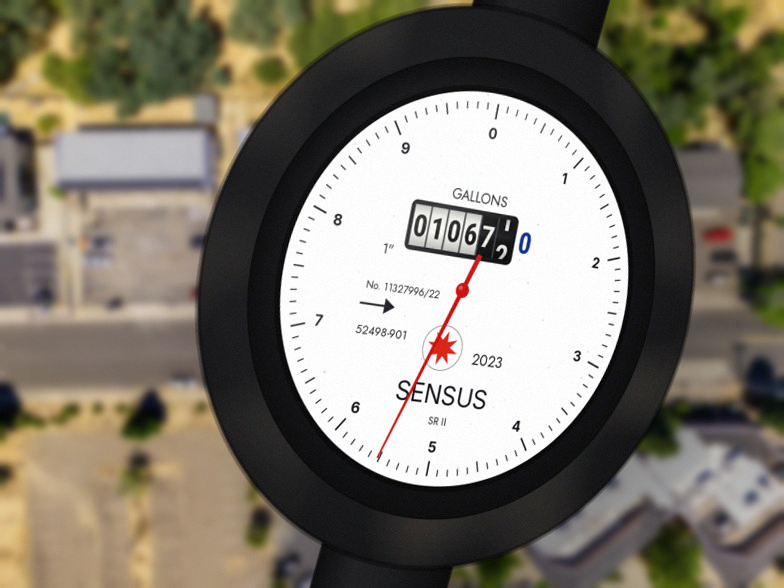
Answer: 106715.5 gal
